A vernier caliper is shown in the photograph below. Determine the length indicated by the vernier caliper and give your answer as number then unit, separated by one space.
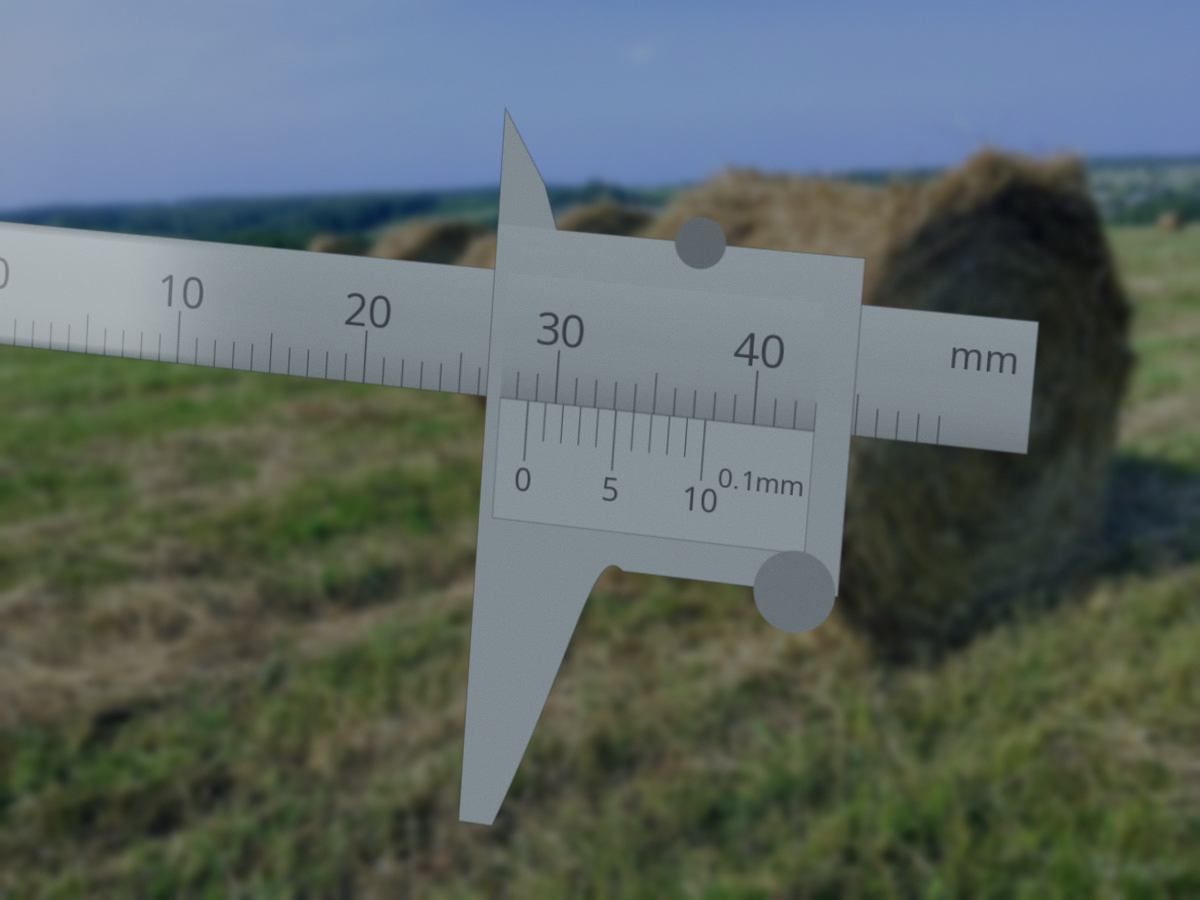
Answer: 28.6 mm
